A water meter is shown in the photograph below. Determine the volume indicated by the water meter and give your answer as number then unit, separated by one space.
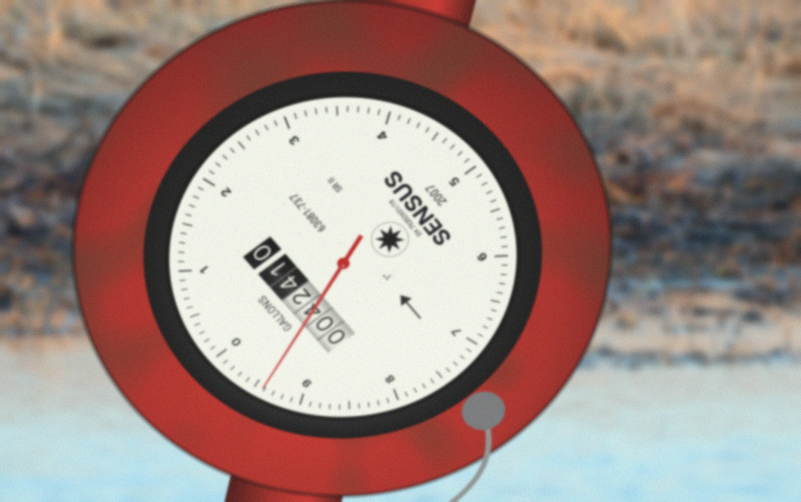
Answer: 42409.4 gal
